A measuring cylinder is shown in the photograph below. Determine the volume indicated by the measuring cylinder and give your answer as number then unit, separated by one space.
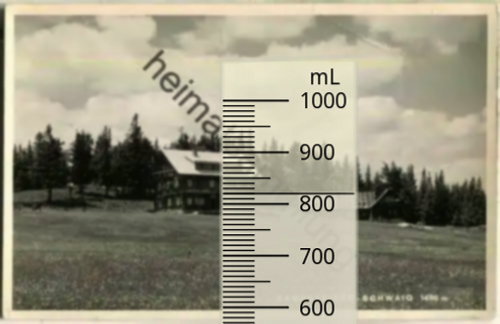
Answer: 820 mL
